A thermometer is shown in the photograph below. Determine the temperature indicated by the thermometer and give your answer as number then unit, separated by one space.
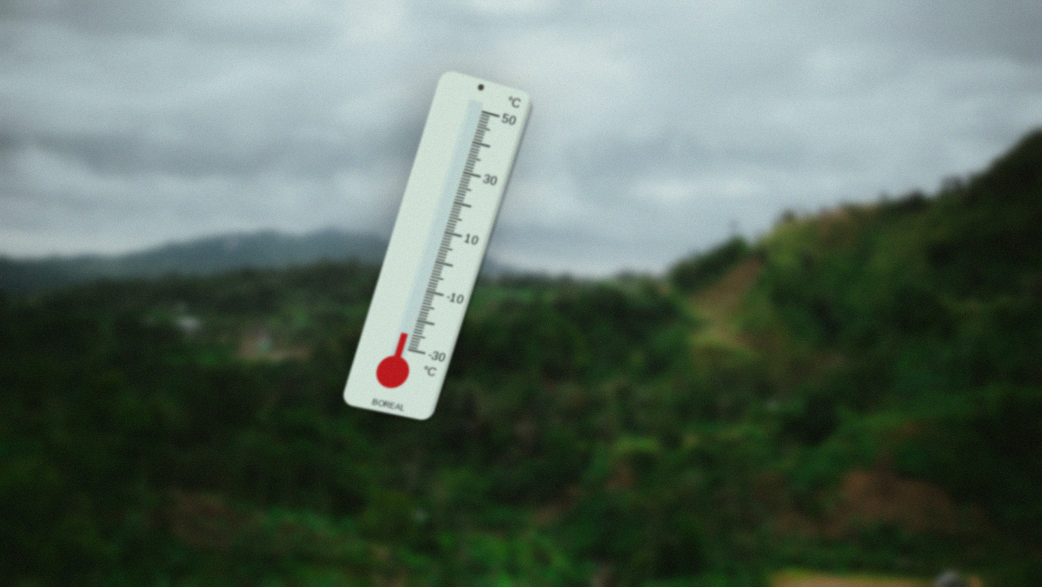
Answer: -25 °C
